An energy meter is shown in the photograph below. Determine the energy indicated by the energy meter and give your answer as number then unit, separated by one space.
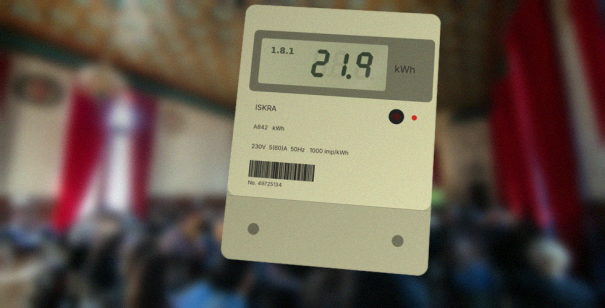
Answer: 21.9 kWh
